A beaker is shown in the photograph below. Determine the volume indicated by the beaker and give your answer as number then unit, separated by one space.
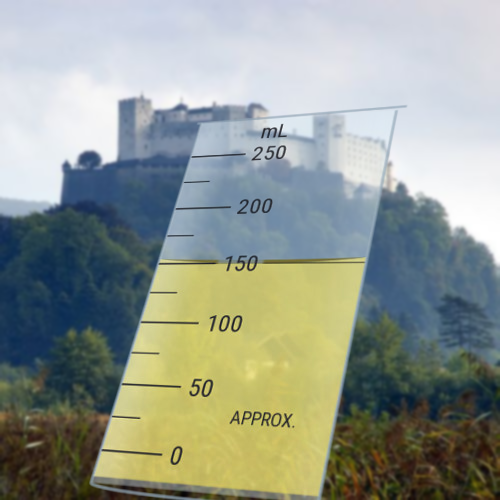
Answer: 150 mL
